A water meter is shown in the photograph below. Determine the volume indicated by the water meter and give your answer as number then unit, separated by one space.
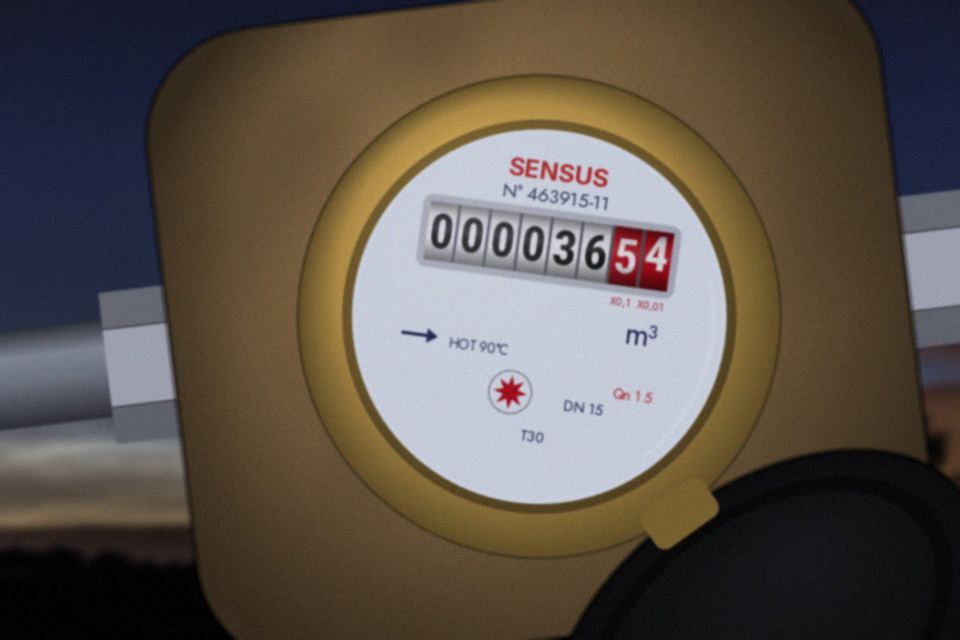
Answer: 36.54 m³
